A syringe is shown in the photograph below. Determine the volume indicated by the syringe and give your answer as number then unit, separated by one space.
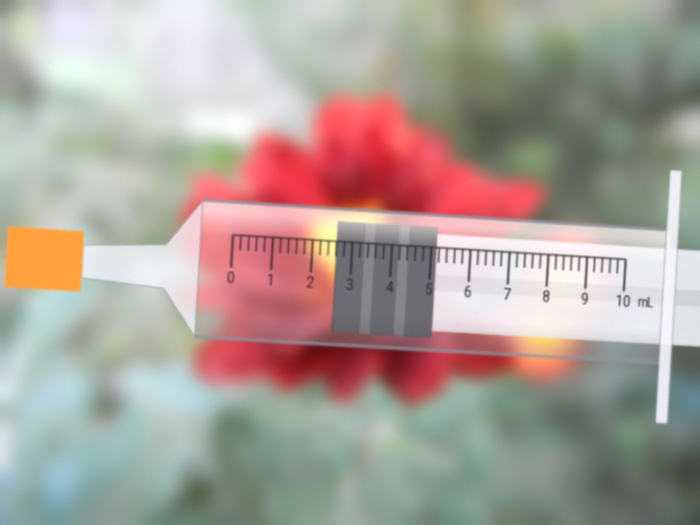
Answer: 2.6 mL
